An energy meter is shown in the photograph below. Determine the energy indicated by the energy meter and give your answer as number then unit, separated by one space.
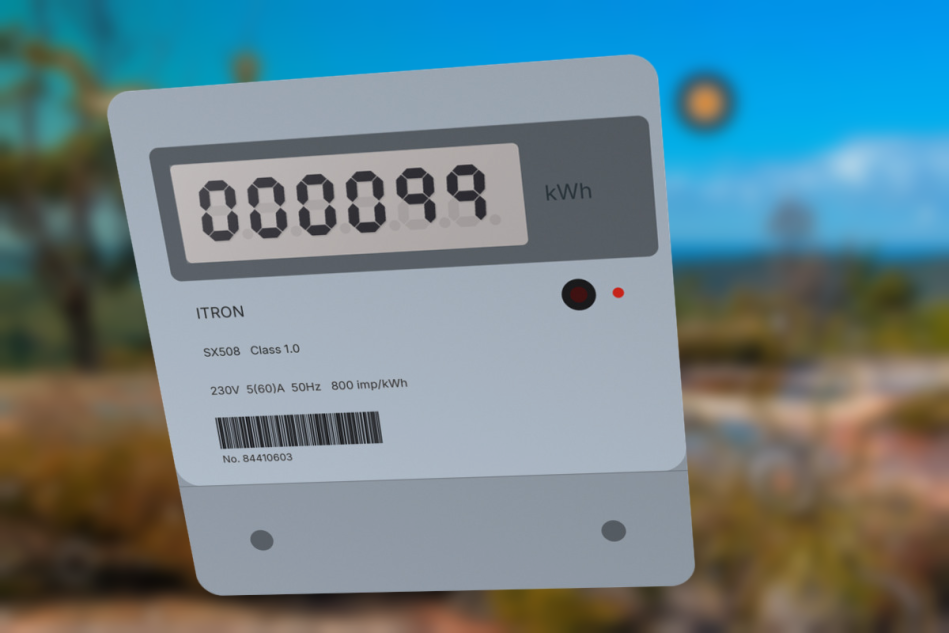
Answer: 99 kWh
